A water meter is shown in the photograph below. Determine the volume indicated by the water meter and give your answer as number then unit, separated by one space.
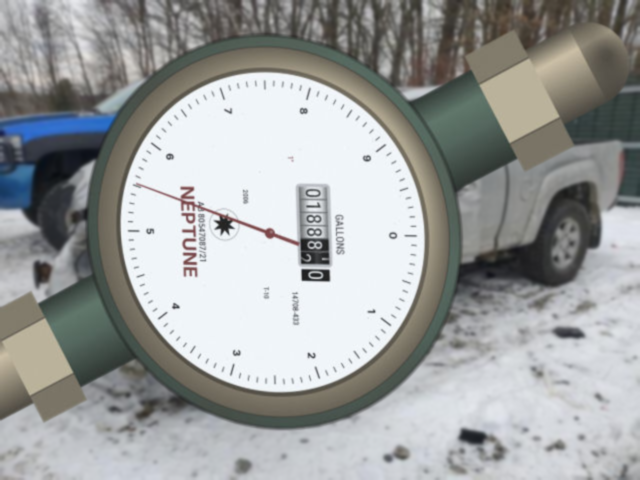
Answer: 188815.5 gal
